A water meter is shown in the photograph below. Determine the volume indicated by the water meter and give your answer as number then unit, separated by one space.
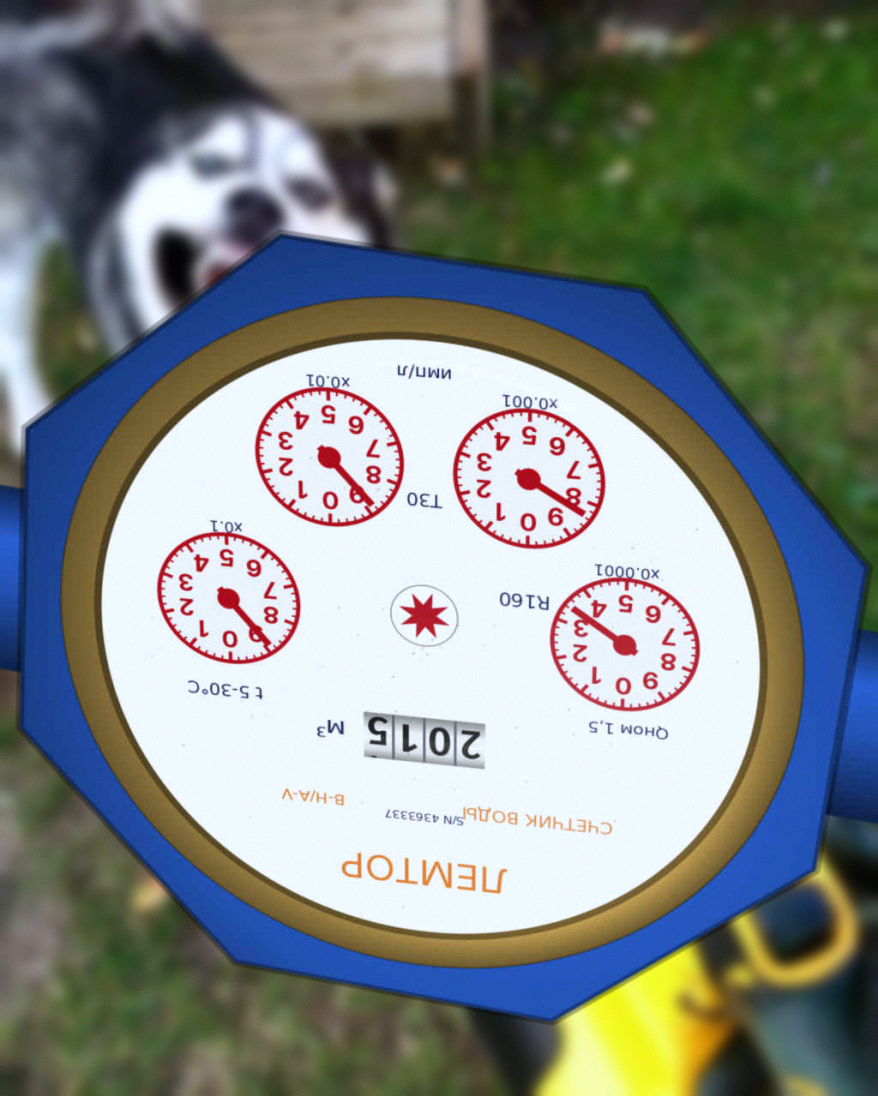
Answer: 2014.8883 m³
